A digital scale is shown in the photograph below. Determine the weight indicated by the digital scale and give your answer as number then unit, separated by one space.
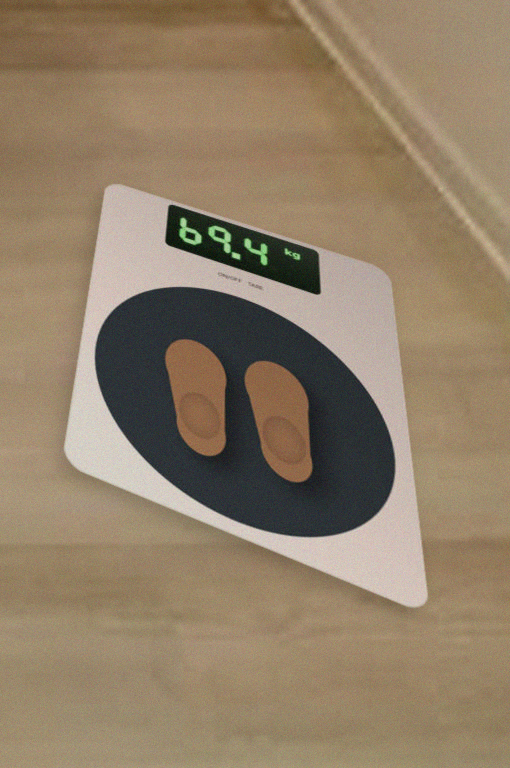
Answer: 69.4 kg
